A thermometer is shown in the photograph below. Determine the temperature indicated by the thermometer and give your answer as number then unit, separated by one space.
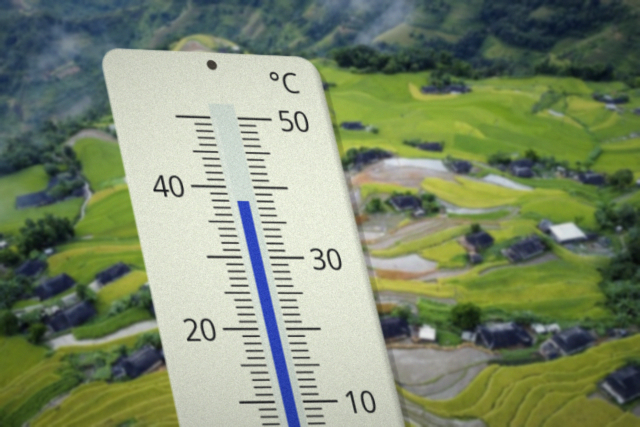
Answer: 38 °C
